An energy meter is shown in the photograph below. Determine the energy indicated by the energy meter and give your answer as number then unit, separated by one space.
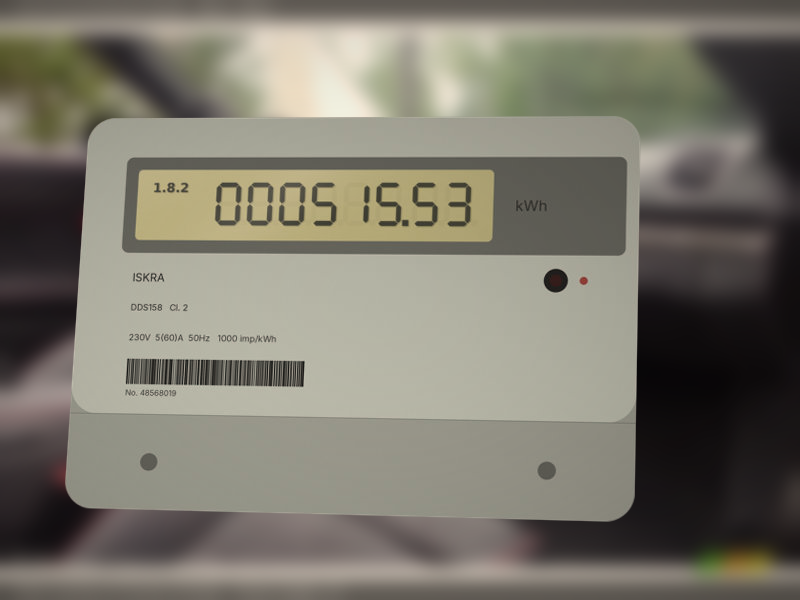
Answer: 515.53 kWh
